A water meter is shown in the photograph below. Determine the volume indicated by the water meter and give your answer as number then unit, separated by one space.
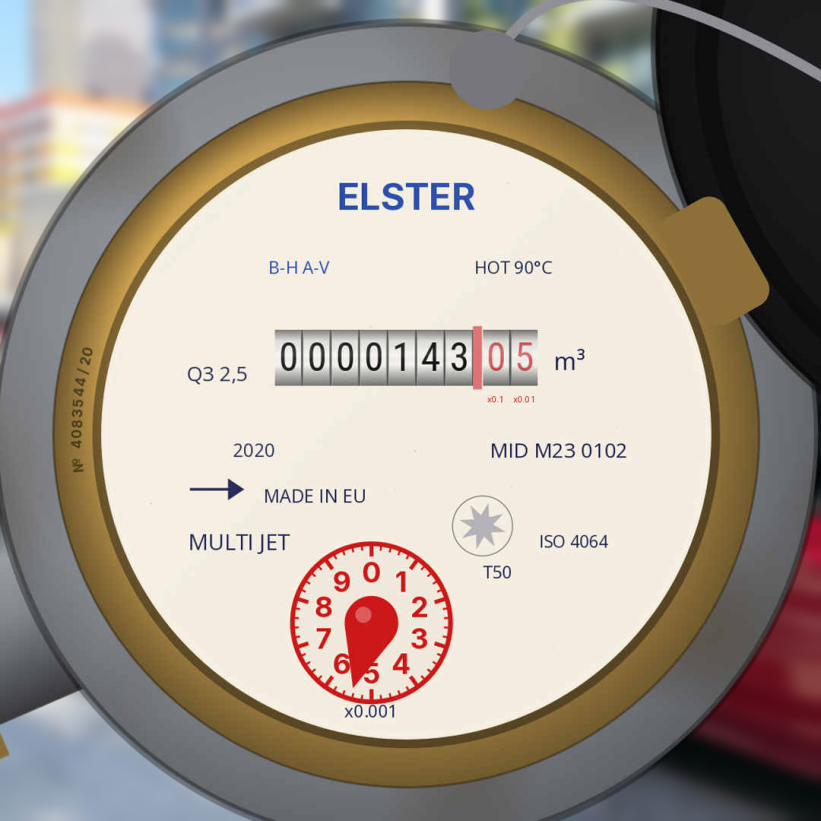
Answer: 143.055 m³
